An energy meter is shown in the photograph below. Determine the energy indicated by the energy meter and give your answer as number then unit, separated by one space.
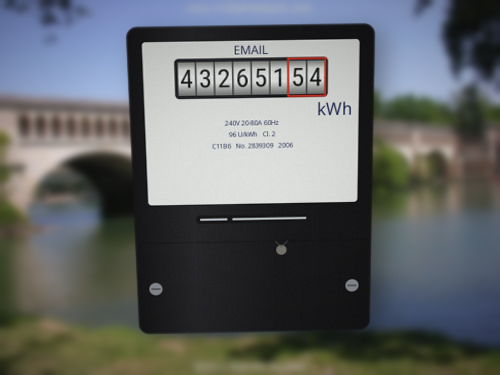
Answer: 432651.54 kWh
